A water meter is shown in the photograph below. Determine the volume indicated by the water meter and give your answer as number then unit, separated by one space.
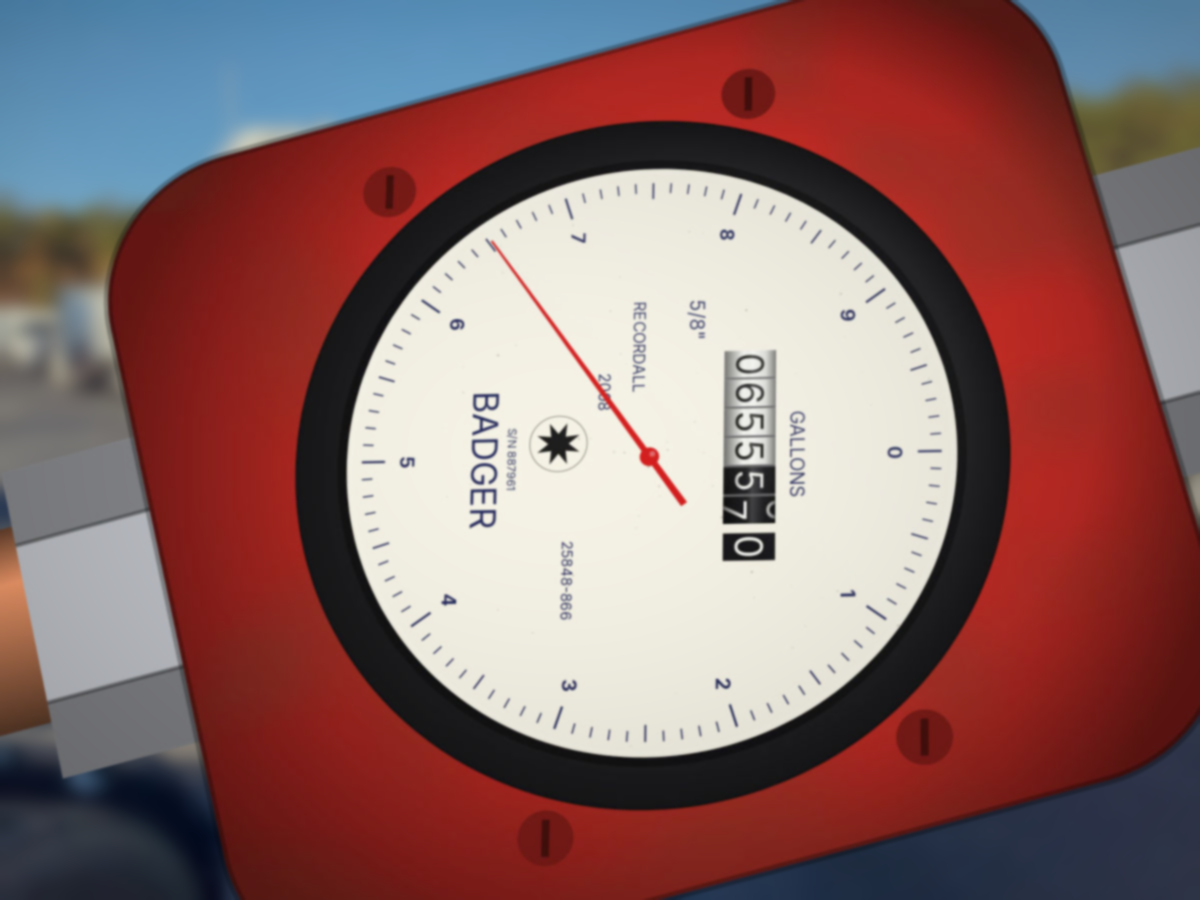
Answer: 655566.5 gal
